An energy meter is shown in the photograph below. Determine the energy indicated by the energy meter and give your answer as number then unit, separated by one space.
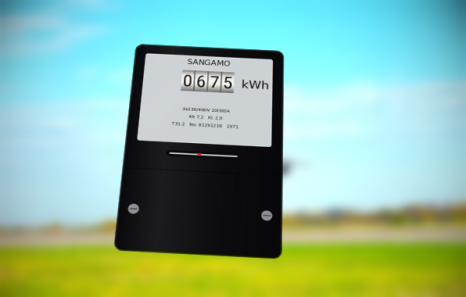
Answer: 675 kWh
